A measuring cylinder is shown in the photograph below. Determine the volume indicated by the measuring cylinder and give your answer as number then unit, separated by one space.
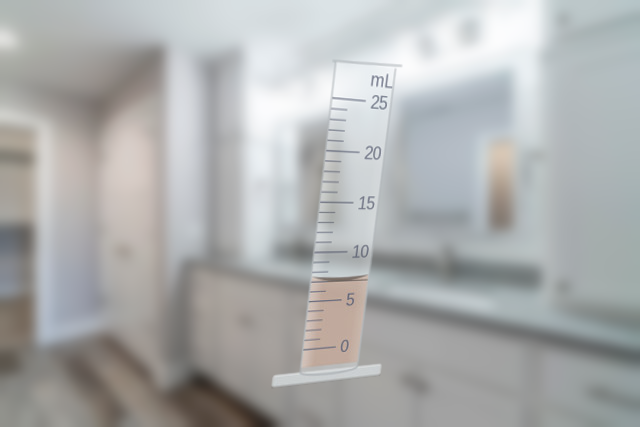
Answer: 7 mL
